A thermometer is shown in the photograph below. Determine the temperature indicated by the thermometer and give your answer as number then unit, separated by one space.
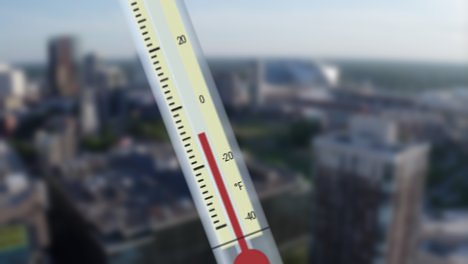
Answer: -10 °F
